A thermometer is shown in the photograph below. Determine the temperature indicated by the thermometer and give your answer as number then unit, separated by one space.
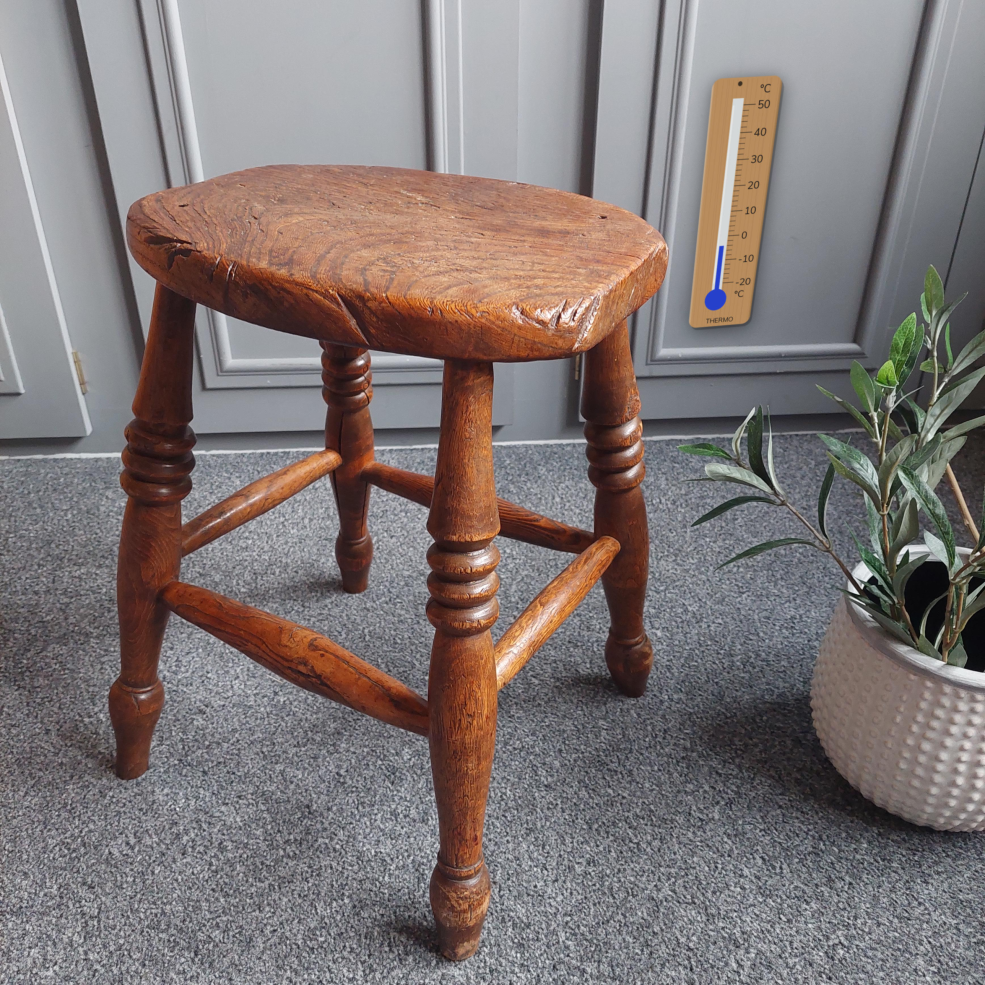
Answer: -4 °C
